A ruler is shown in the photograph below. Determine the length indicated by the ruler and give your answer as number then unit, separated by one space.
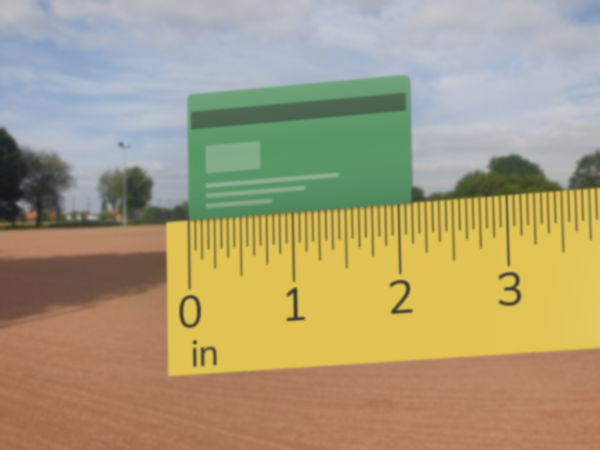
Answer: 2.125 in
